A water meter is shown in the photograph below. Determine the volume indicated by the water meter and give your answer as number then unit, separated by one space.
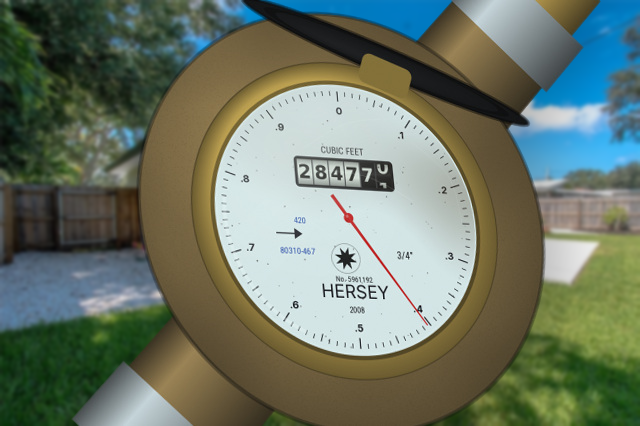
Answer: 284770.40 ft³
